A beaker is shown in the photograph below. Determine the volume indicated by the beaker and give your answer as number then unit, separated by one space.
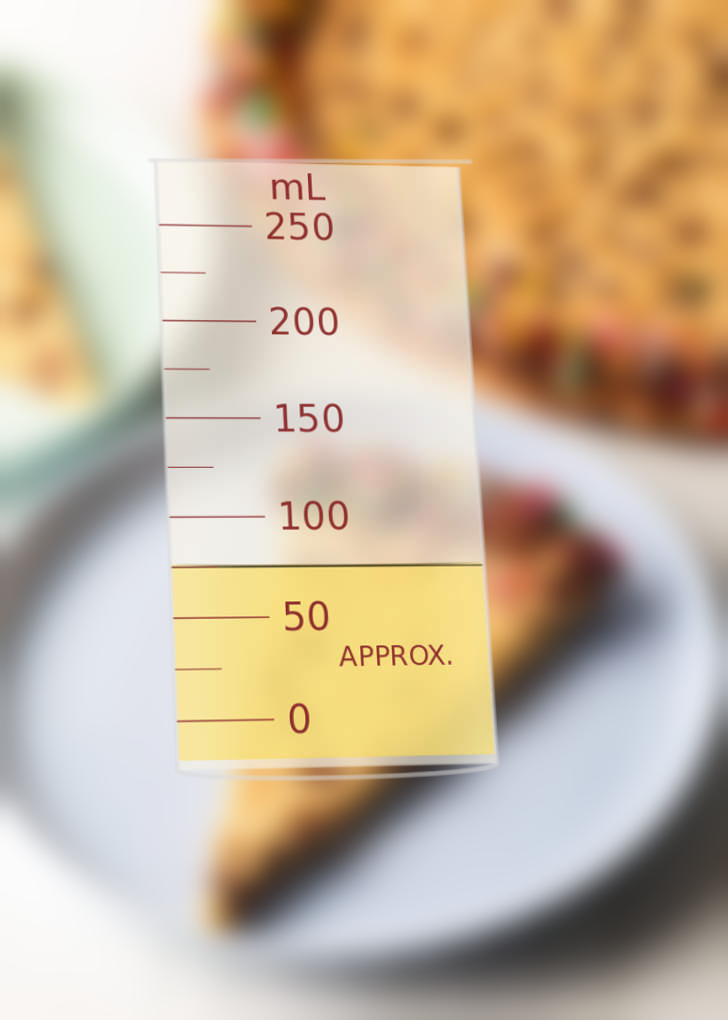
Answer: 75 mL
